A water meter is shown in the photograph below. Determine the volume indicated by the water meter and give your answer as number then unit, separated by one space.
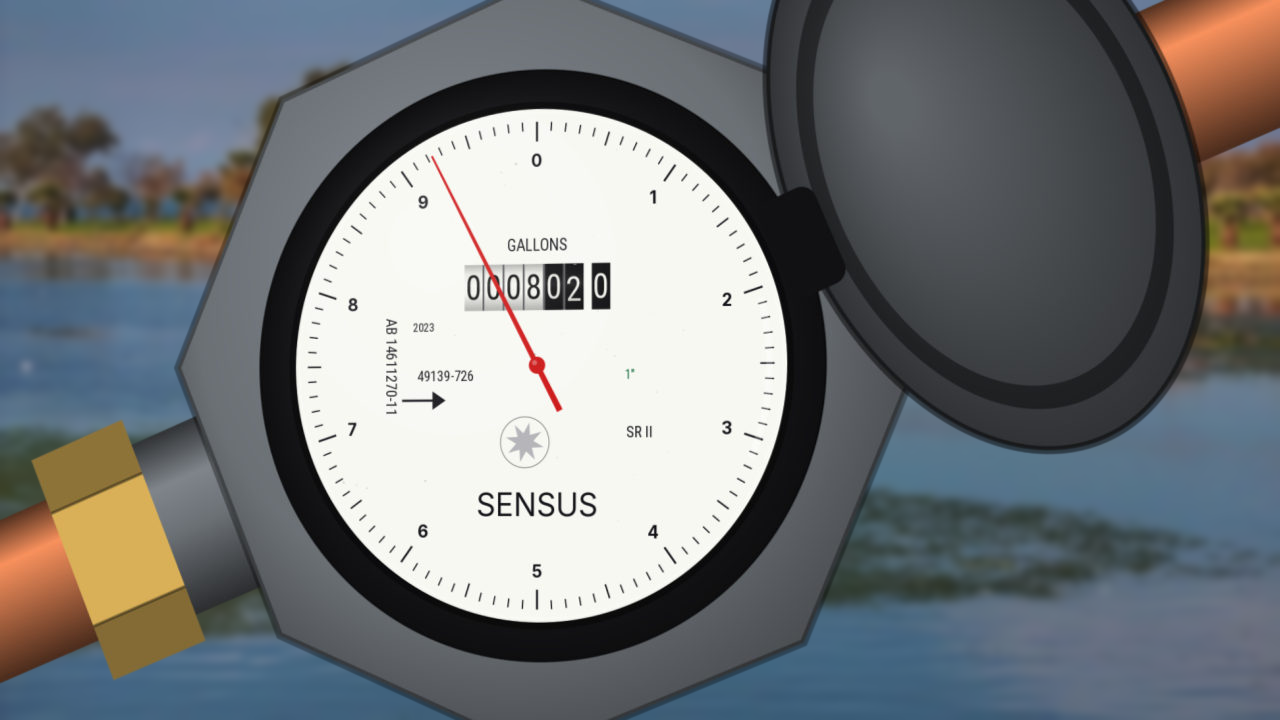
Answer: 8019.2 gal
